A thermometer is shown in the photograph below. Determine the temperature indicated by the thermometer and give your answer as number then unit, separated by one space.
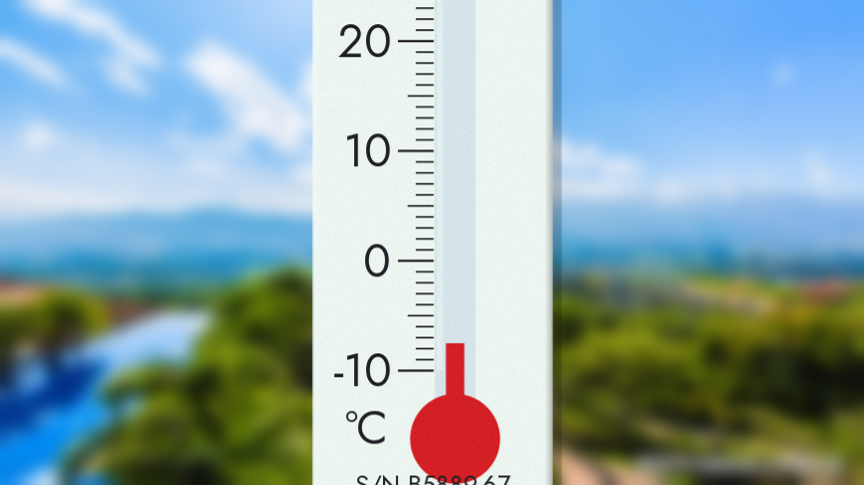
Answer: -7.5 °C
